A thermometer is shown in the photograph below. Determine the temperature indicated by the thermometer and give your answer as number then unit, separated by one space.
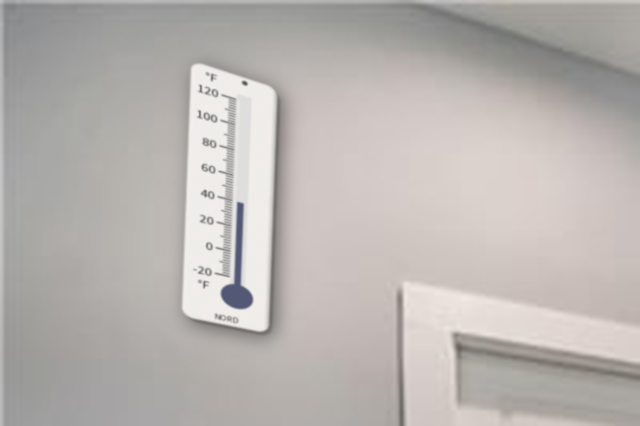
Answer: 40 °F
